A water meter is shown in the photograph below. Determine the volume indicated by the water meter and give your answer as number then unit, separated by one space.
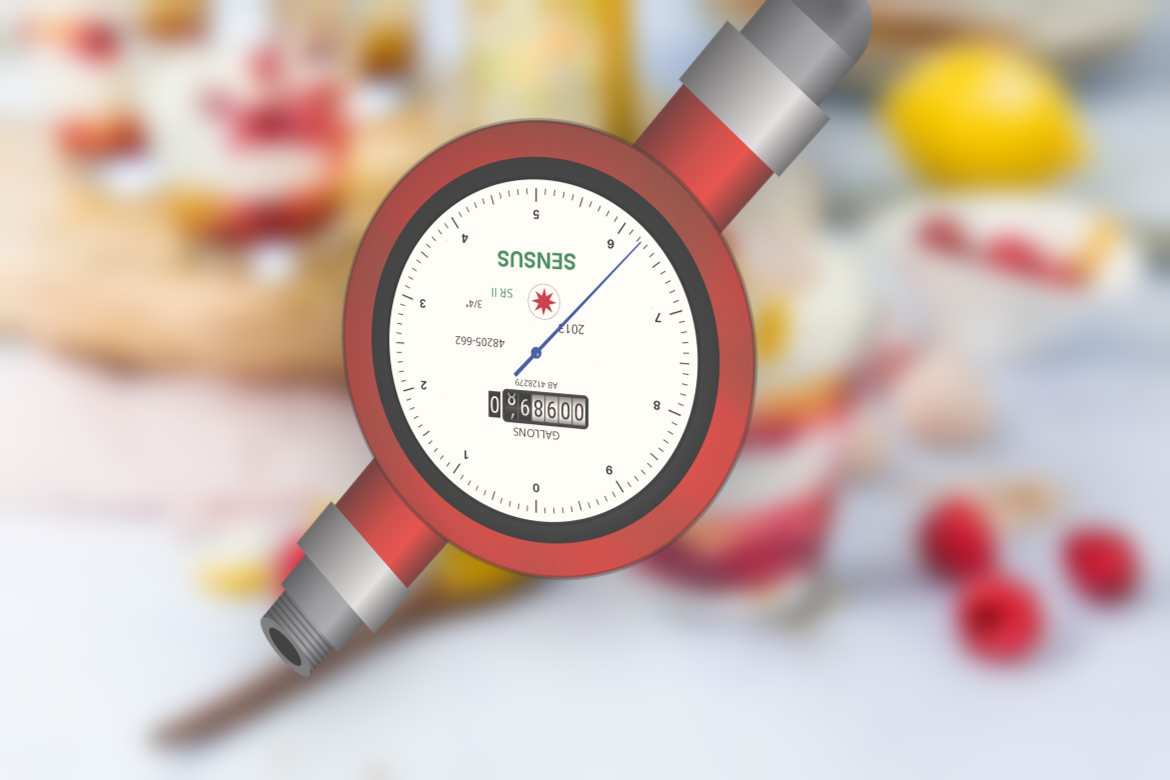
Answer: 98976.2 gal
